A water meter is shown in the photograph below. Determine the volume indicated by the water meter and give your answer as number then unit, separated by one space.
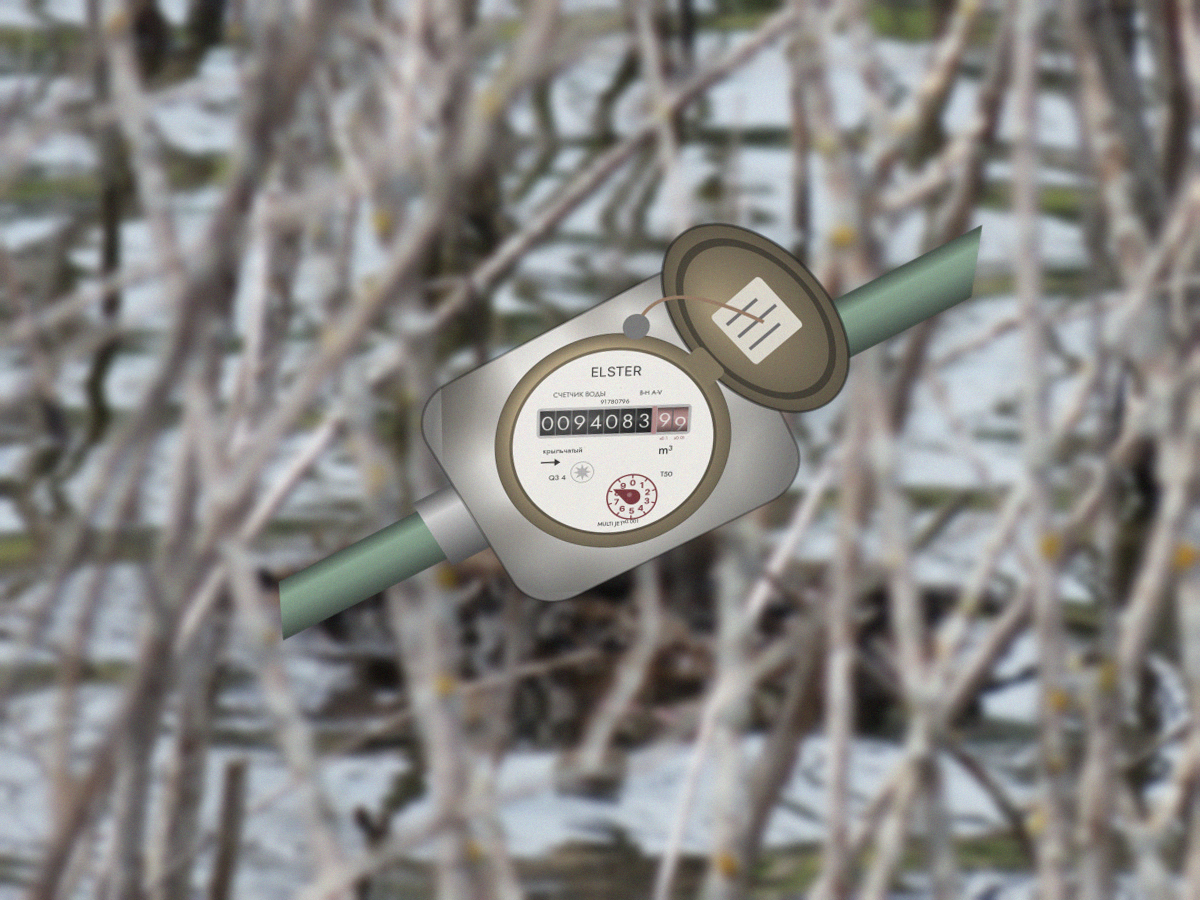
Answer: 94083.988 m³
